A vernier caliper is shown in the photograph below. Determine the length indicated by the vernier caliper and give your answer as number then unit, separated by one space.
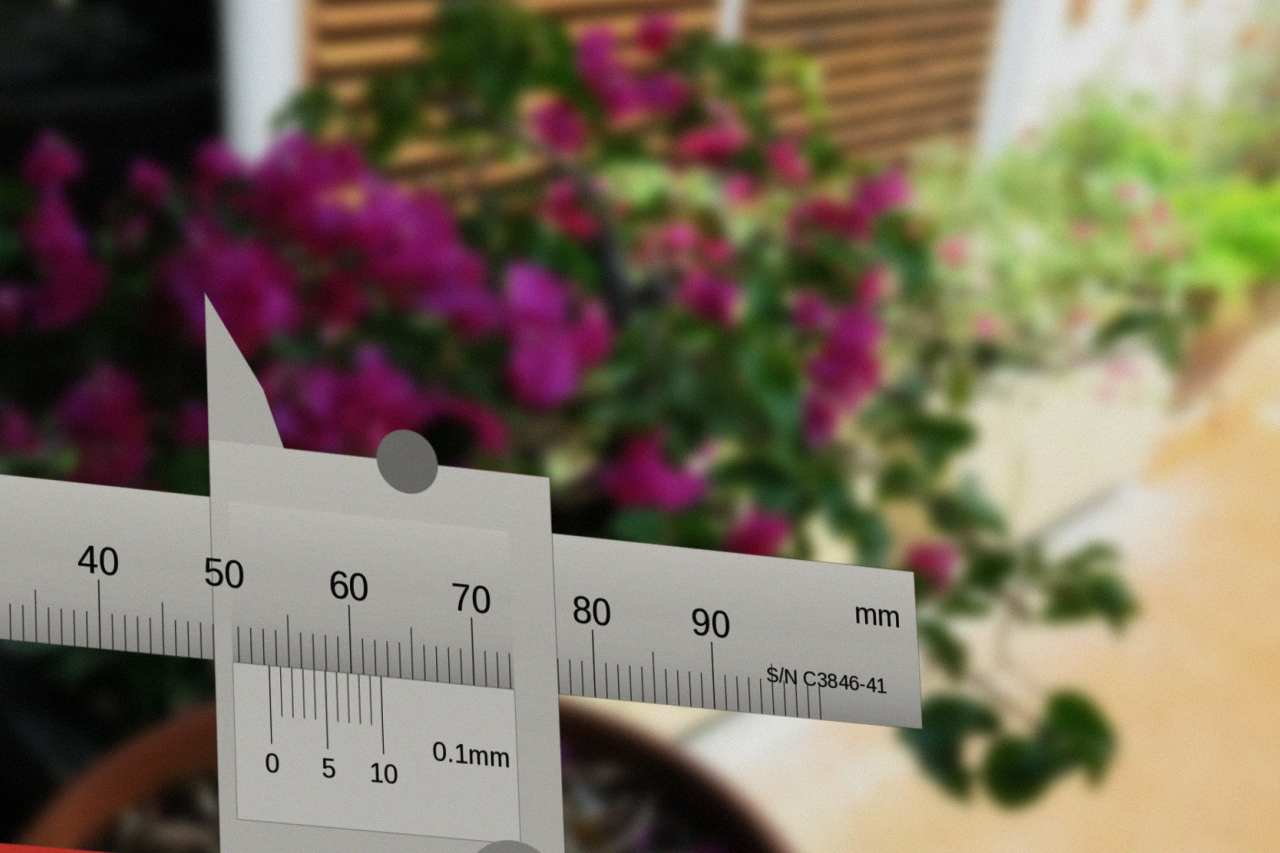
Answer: 53.4 mm
